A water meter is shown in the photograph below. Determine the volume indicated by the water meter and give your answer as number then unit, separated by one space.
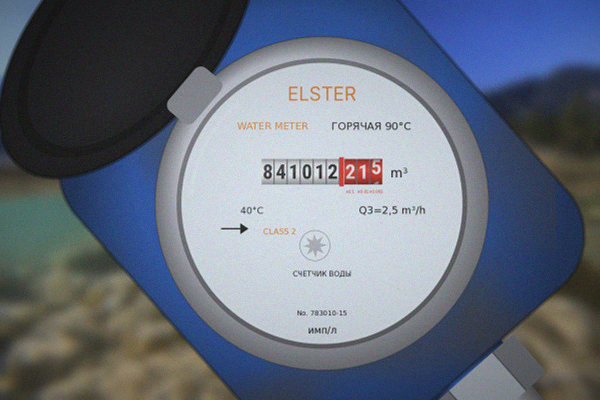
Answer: 841012.215 m³
